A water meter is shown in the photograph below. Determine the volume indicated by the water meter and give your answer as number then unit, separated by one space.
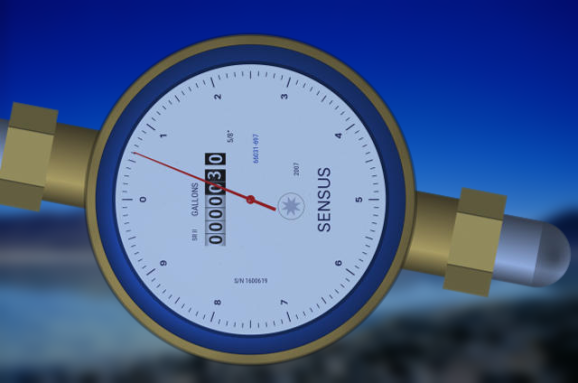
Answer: 30.6 gal
